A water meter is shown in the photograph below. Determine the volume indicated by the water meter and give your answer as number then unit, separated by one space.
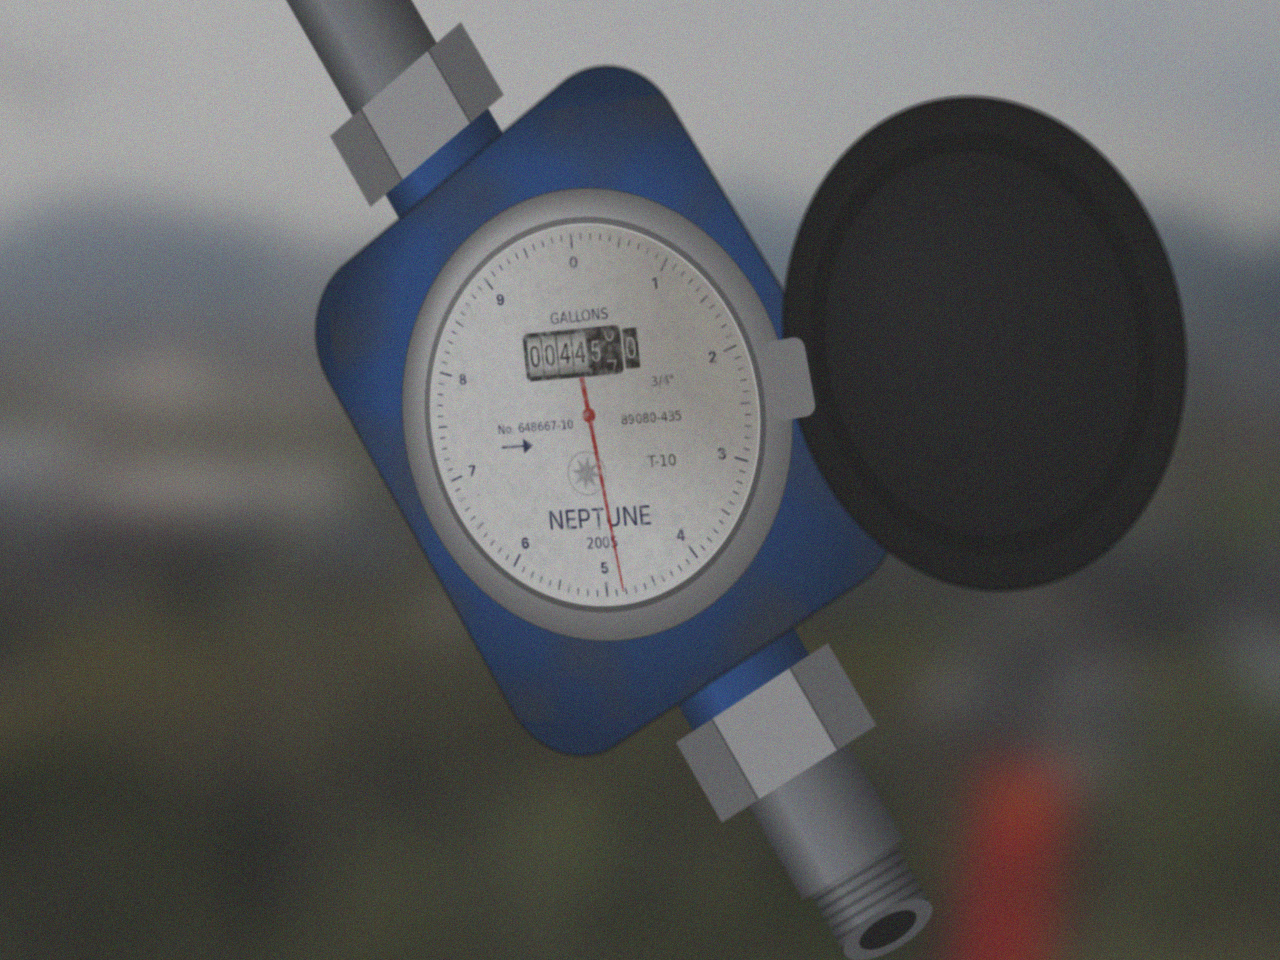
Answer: 44564.8 gal
